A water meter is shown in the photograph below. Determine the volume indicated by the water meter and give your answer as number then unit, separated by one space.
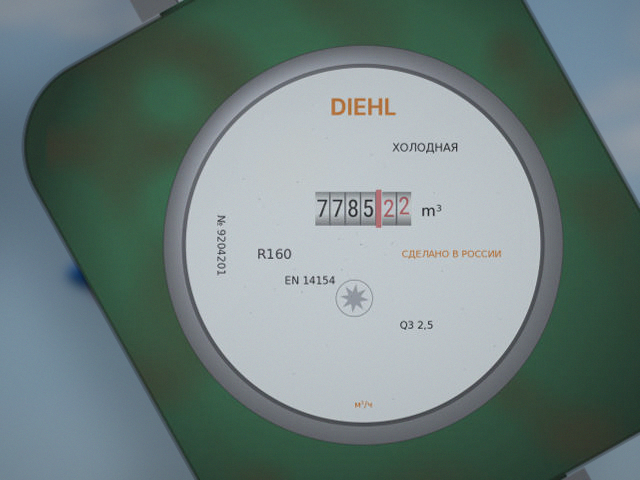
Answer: 7785.22 m³
